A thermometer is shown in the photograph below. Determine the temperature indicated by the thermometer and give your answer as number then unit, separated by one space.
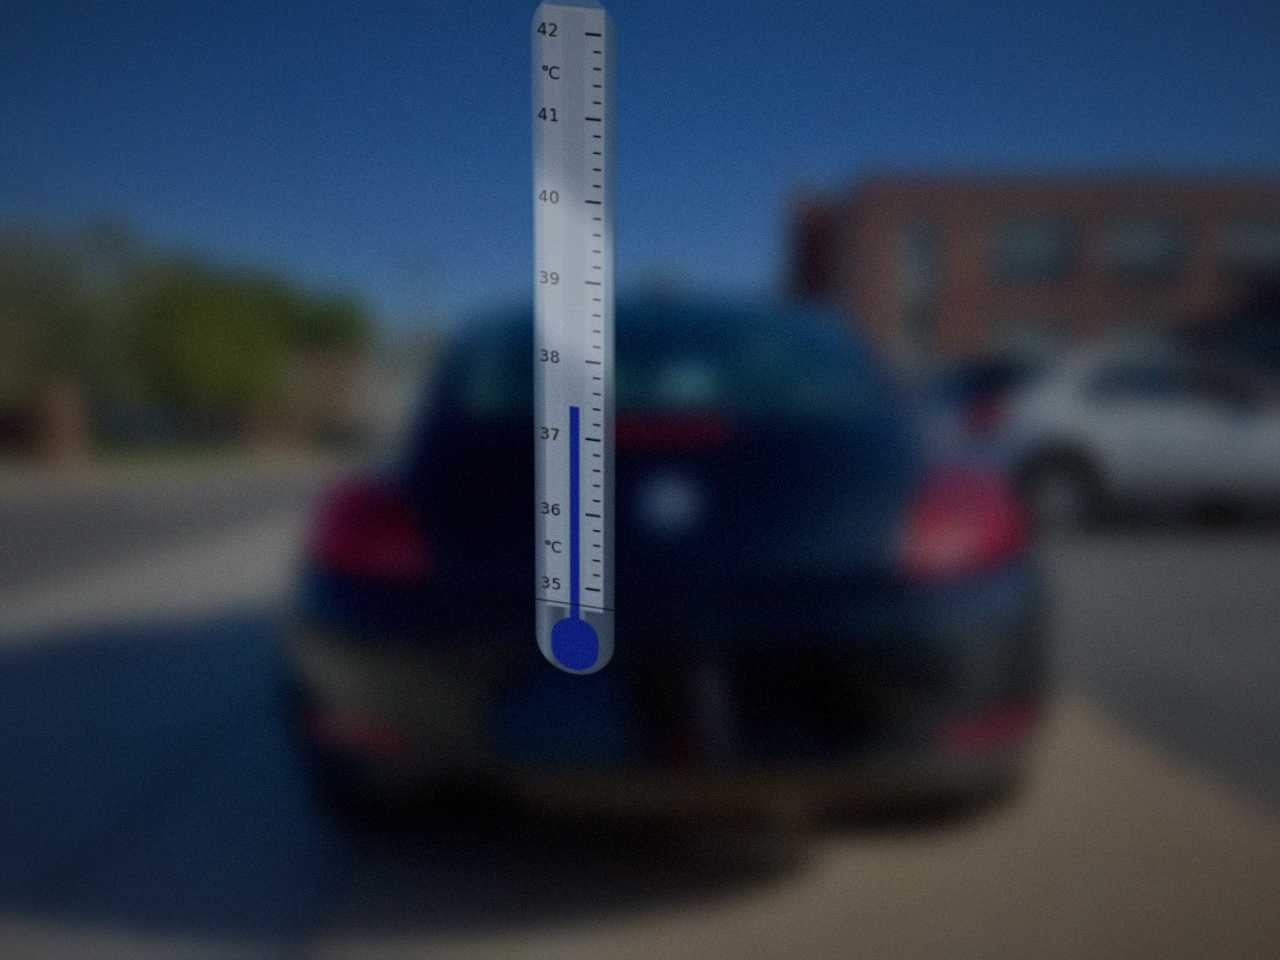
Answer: 37.4 °C
